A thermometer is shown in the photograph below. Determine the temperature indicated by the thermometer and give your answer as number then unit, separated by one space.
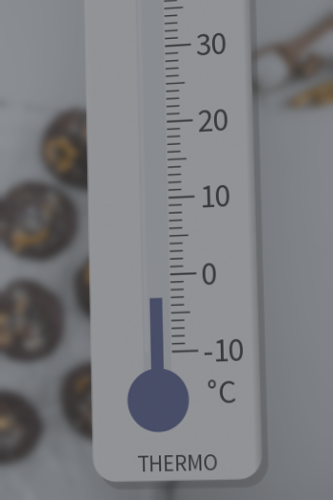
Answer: -3 °C
